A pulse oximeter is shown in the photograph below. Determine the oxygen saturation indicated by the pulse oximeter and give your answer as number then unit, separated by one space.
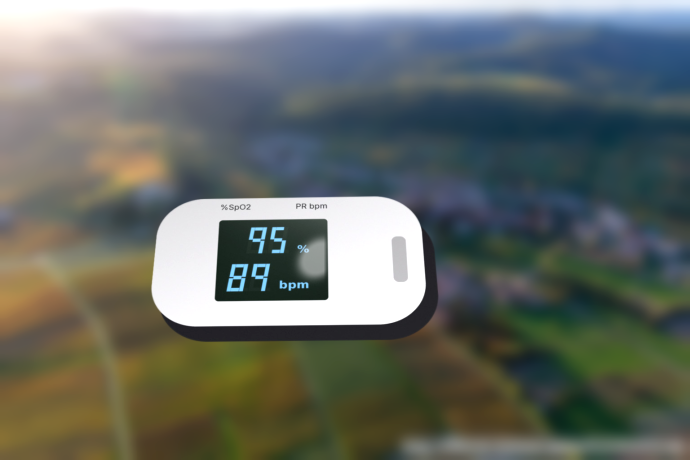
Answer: 95 %
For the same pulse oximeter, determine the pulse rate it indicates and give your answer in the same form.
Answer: 89 bpm
